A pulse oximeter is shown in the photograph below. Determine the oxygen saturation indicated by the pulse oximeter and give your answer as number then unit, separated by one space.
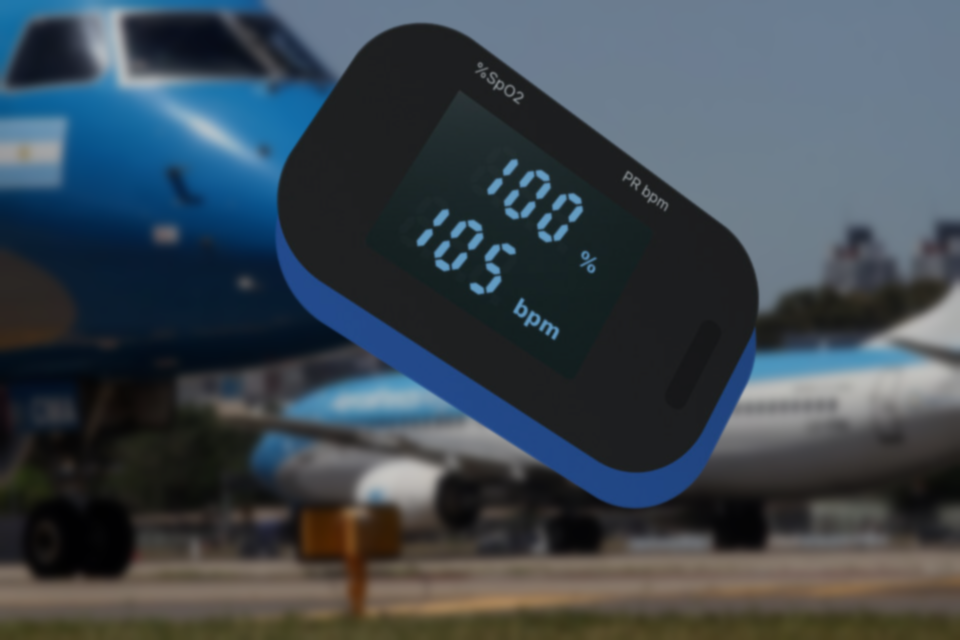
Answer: 100 %
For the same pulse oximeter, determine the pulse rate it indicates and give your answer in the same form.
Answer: 105 bpm
